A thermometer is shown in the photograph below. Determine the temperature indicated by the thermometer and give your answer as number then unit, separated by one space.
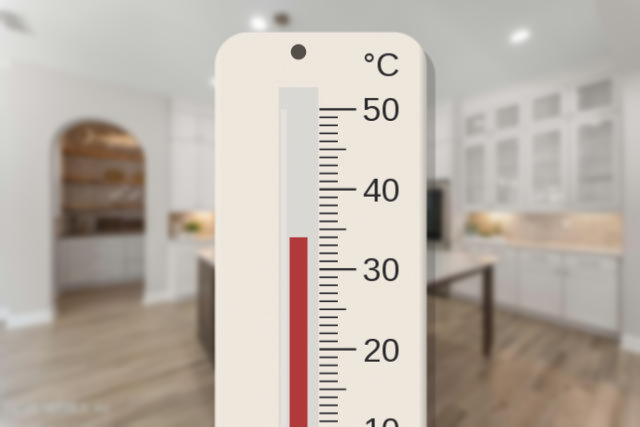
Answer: 34 °C
